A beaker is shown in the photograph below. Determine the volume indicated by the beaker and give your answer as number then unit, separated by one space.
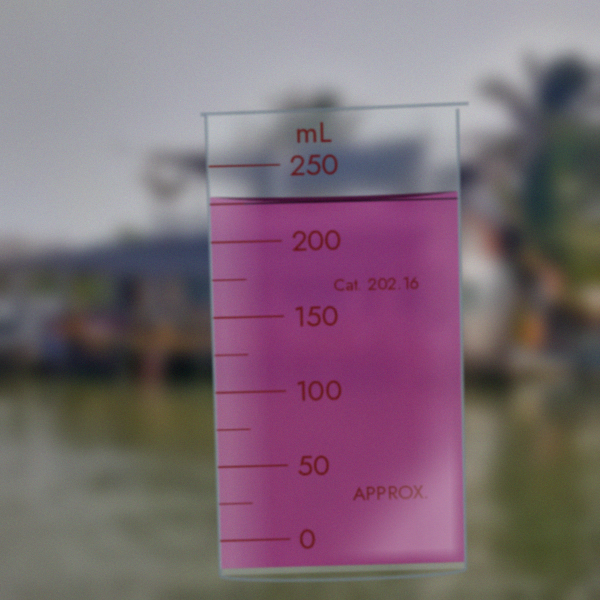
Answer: 225 mL
